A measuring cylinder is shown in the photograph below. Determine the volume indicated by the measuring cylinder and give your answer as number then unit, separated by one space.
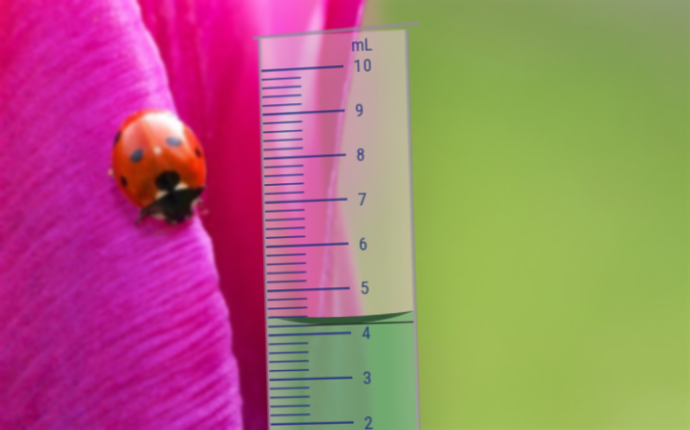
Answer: 4.2 mL
